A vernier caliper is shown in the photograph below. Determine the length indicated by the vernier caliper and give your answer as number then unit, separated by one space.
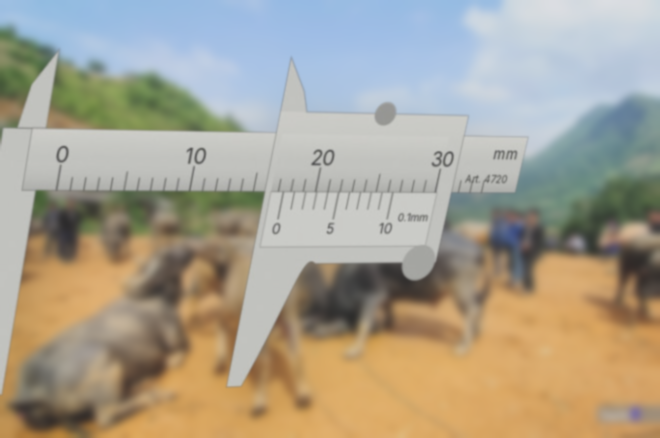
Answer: 17.4 mm
